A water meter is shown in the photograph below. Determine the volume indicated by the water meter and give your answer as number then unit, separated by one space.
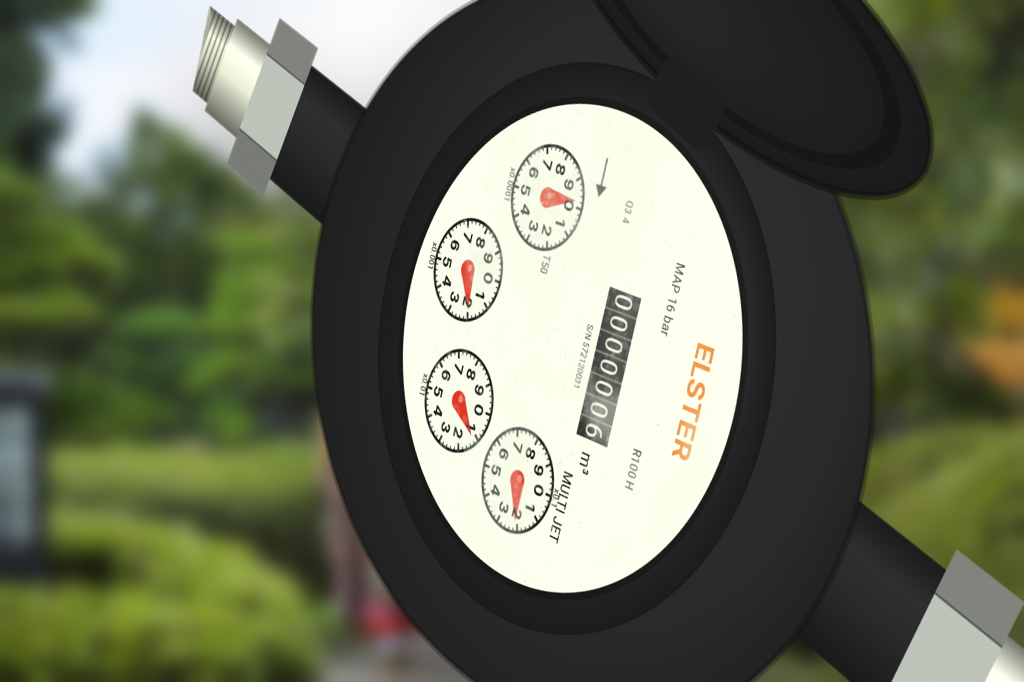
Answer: 6.2119 m³
